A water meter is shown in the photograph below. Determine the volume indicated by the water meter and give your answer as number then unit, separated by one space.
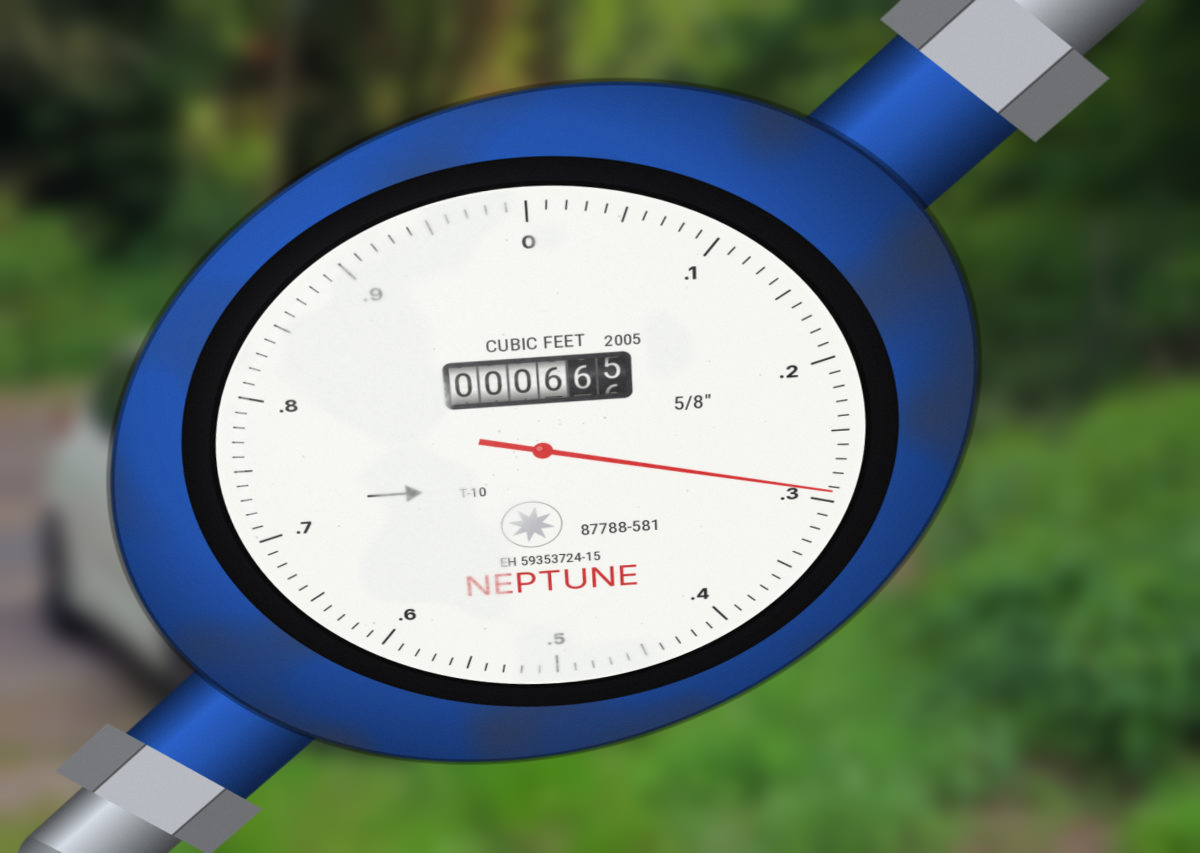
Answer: 665.29 ft³
